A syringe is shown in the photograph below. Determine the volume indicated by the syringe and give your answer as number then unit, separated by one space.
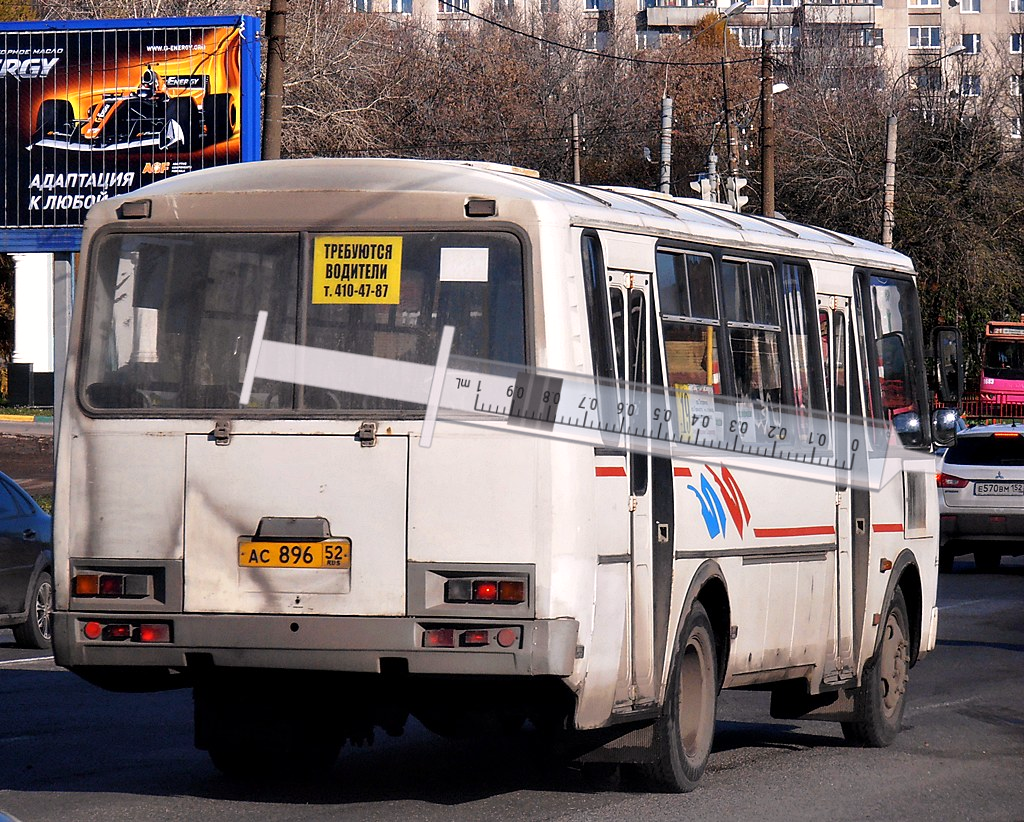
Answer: 0.78 mL
